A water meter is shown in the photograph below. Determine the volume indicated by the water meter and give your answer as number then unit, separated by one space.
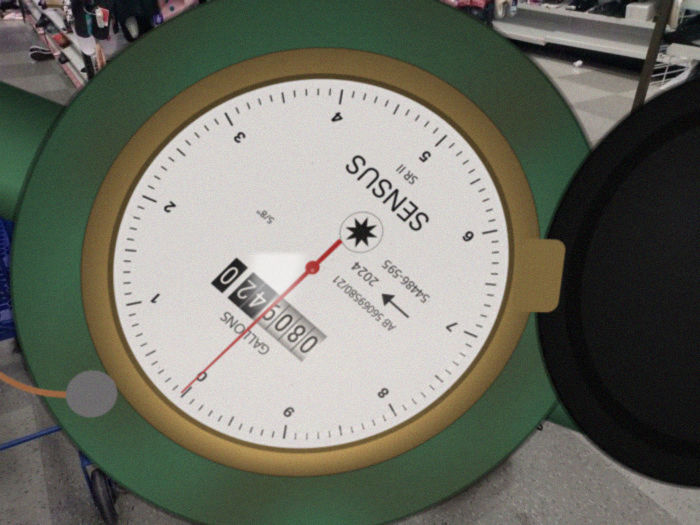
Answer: 809420.0 gal
